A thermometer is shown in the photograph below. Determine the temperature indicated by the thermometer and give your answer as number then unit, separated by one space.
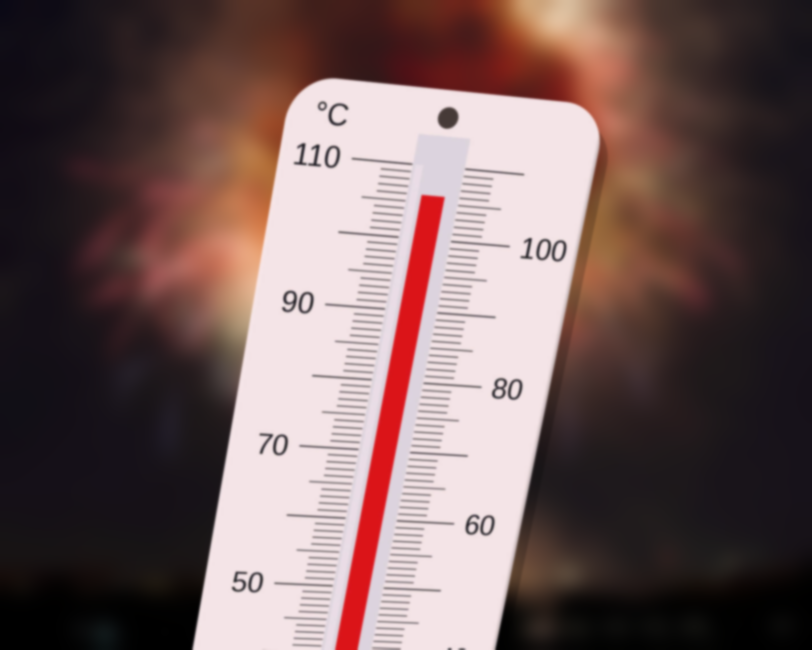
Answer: 106 °C
